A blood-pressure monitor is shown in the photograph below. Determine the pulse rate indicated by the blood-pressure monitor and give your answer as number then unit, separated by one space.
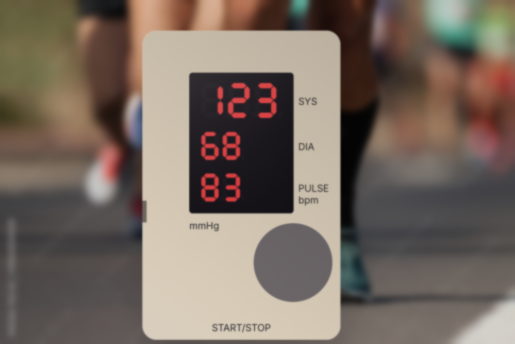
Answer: 83 bpm
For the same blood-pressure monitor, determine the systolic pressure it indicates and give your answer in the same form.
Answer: 123 mmHg
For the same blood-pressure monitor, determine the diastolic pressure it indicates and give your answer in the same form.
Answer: 68 mmHg
